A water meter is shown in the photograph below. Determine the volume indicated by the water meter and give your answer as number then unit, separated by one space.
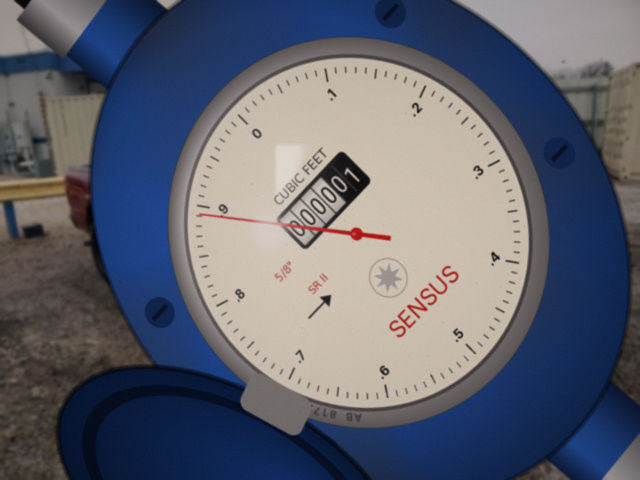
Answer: 0.89 ft³
